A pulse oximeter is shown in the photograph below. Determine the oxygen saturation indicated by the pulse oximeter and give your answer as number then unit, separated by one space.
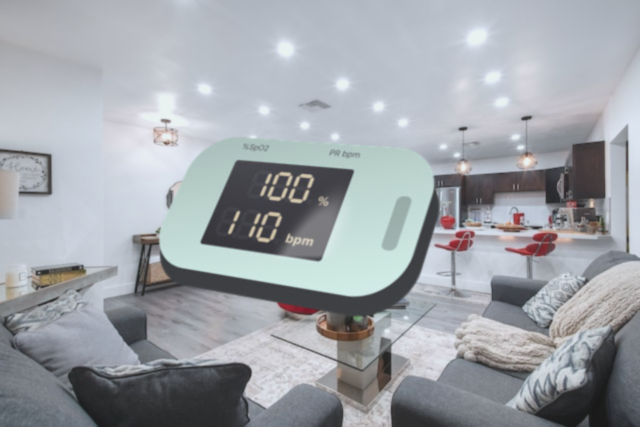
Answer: 100 %
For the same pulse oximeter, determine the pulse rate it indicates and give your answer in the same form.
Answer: 110 bpm
